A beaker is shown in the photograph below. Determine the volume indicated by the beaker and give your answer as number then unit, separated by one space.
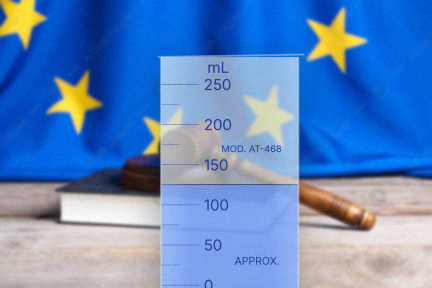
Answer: 125 mL
